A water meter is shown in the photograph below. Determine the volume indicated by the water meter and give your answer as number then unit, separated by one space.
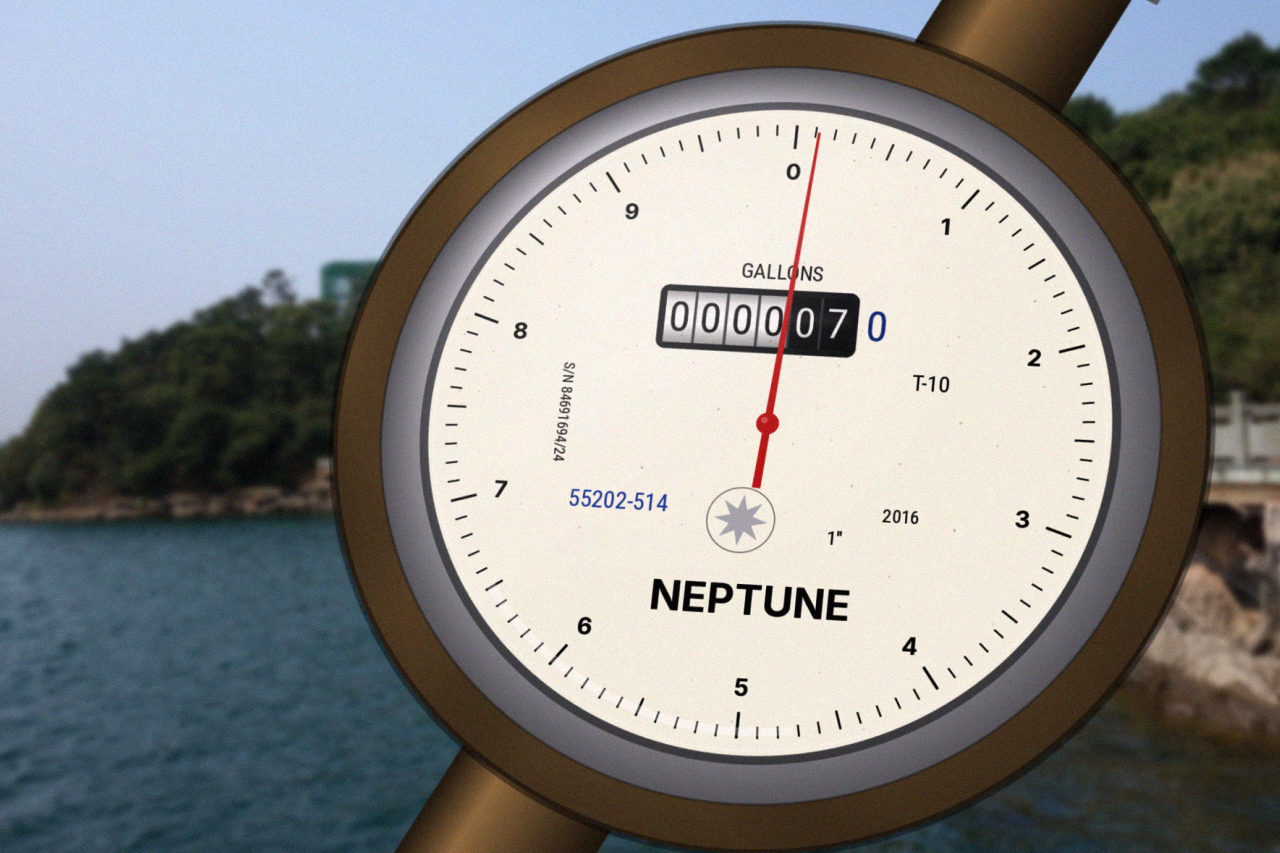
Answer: 70.1 gal
